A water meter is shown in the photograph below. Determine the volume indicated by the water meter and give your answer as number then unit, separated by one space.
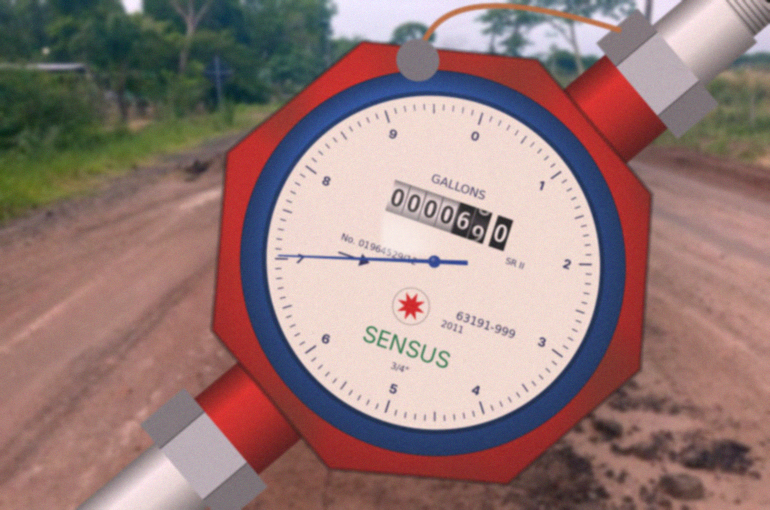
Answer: 687.0 gal
